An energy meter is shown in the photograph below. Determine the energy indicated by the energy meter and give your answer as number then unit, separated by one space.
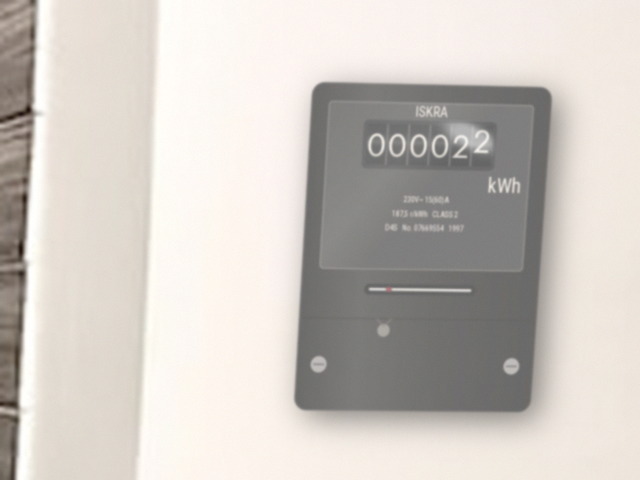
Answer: 22 kWh
